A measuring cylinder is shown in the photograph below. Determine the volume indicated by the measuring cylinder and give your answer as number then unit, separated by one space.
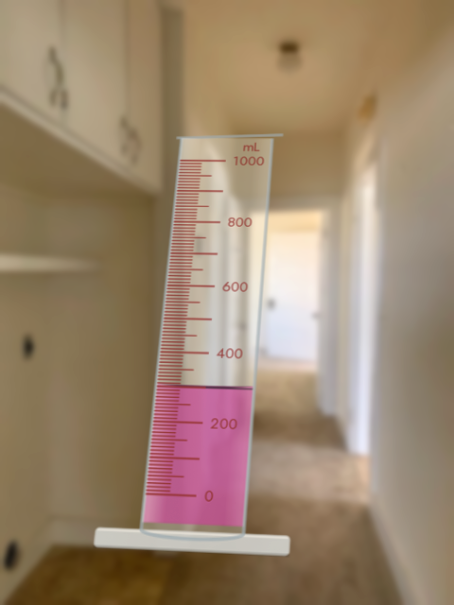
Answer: 300 mL
